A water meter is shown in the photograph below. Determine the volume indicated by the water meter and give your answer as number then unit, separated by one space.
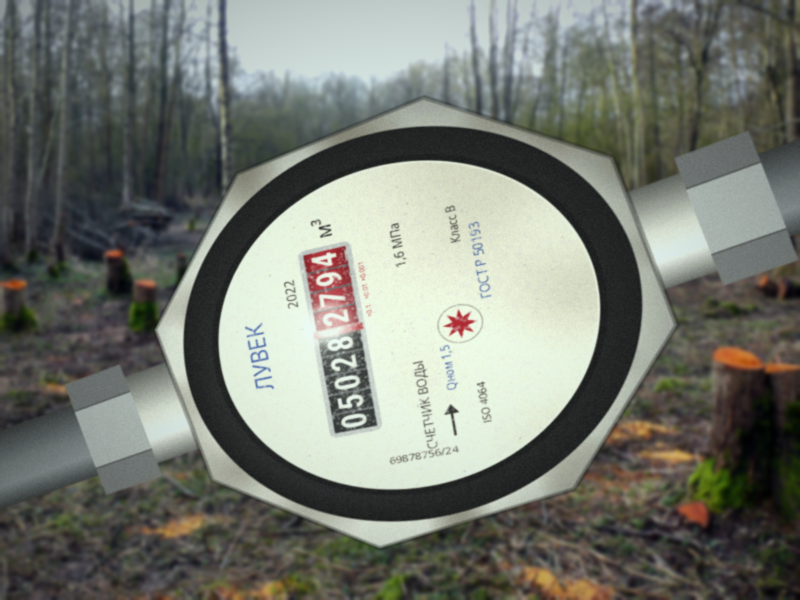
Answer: 5028.2794 m³
